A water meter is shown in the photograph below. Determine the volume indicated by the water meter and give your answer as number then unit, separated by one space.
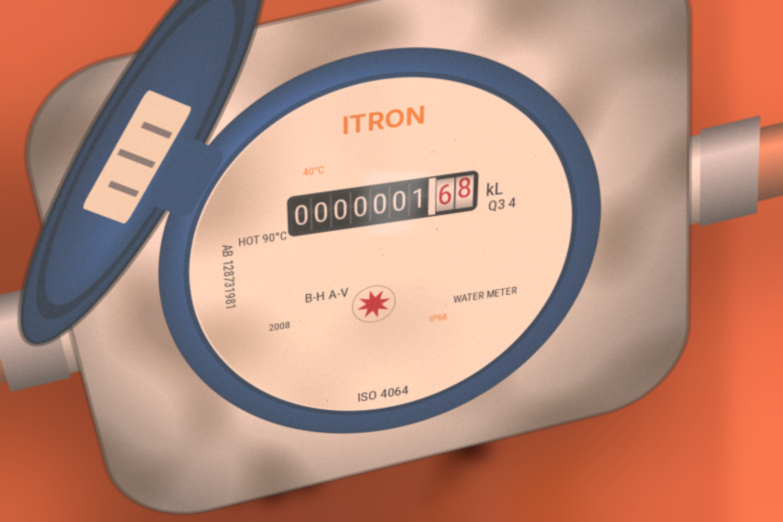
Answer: 1.68 kL
